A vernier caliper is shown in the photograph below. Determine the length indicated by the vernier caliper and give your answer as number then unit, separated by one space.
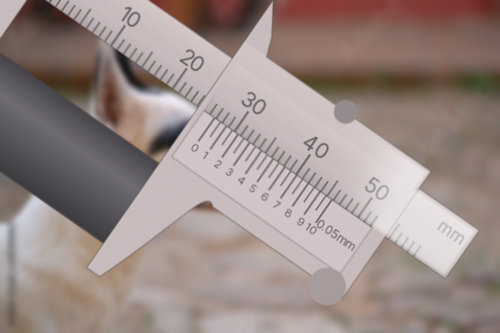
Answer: 26.8 mm
